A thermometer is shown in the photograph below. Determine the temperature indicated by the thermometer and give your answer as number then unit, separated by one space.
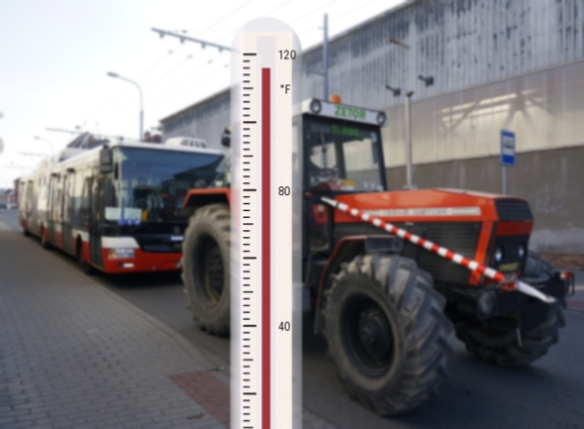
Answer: 116 °F
